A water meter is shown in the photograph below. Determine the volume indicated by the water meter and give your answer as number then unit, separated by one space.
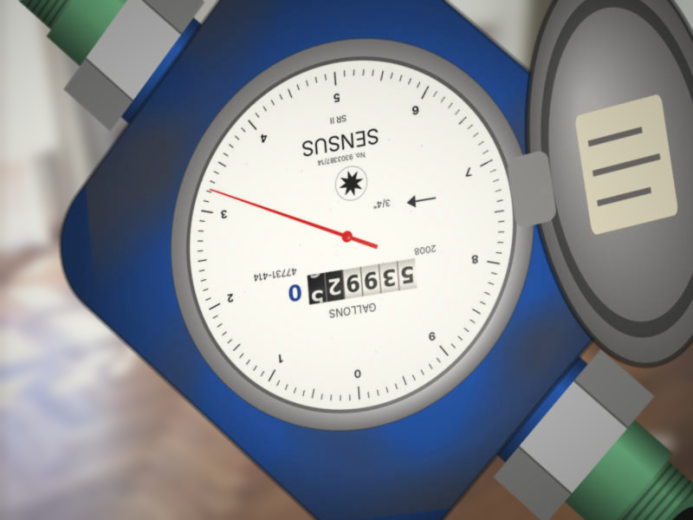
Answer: 5399253.2 gal
